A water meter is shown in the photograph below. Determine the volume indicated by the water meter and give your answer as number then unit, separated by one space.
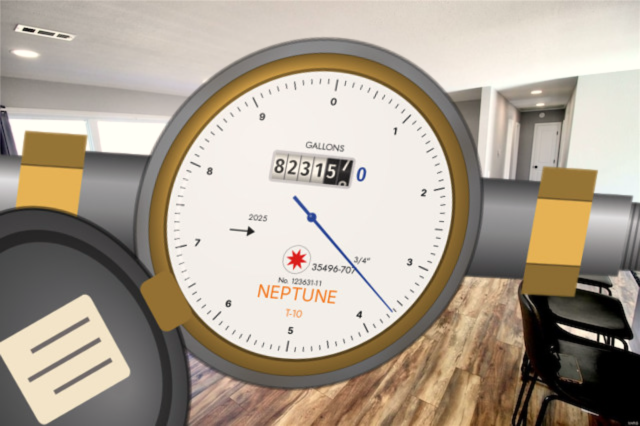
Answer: 8231573.6 gal
